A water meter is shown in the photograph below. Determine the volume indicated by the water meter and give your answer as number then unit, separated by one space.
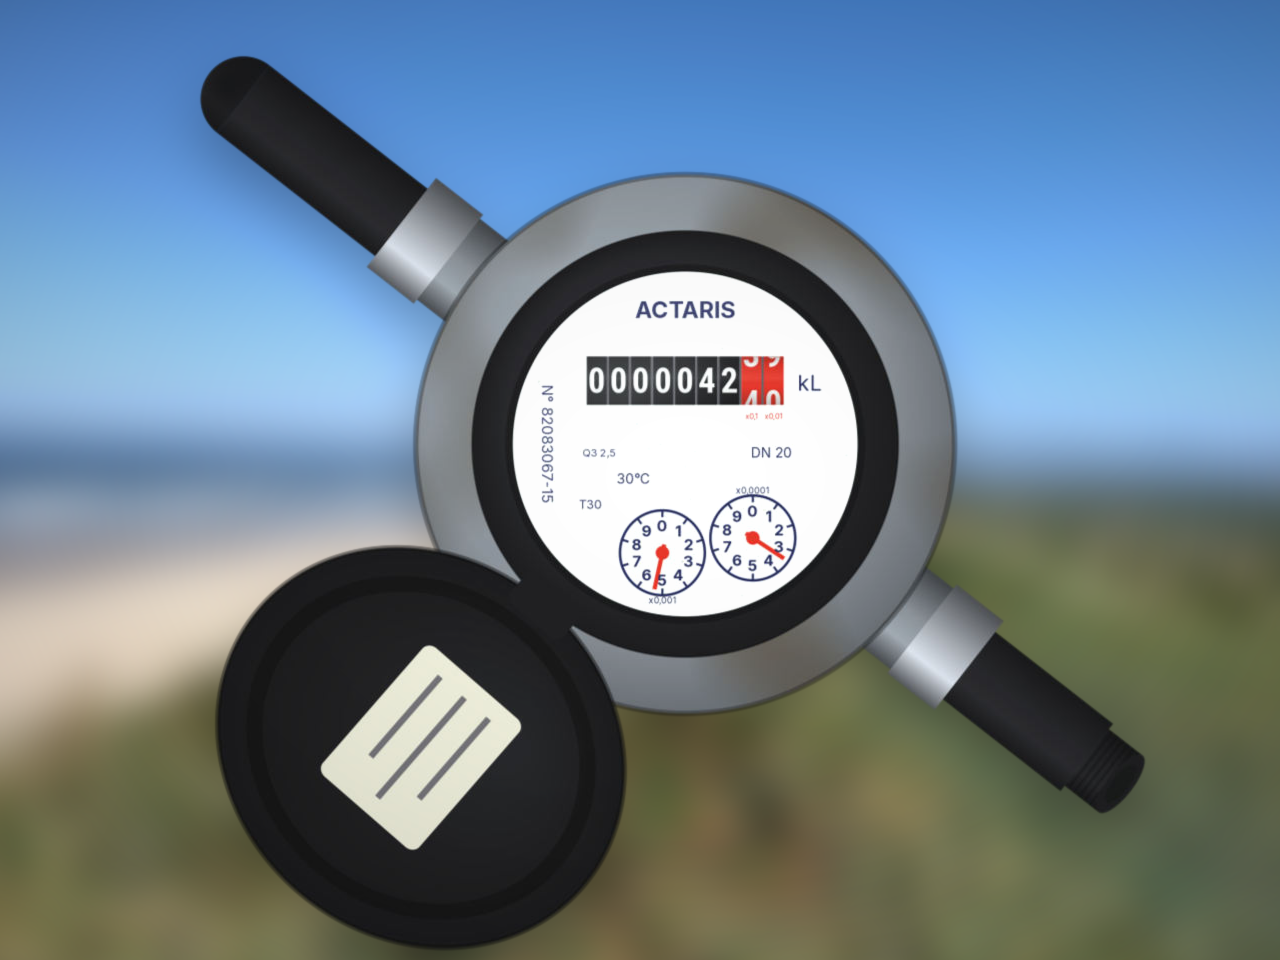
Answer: 42.3953 kL
